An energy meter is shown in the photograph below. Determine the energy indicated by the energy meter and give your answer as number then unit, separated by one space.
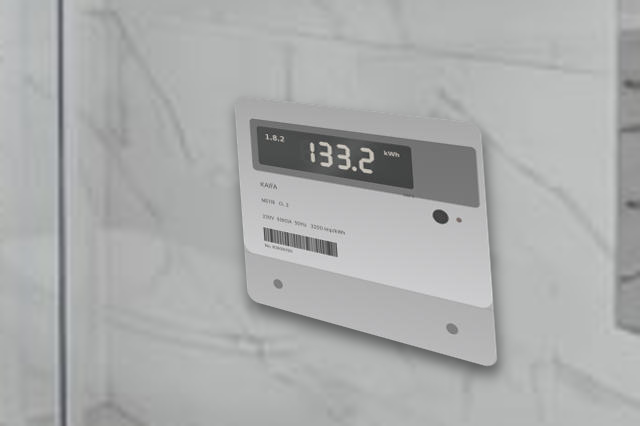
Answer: 133.2 kWh
